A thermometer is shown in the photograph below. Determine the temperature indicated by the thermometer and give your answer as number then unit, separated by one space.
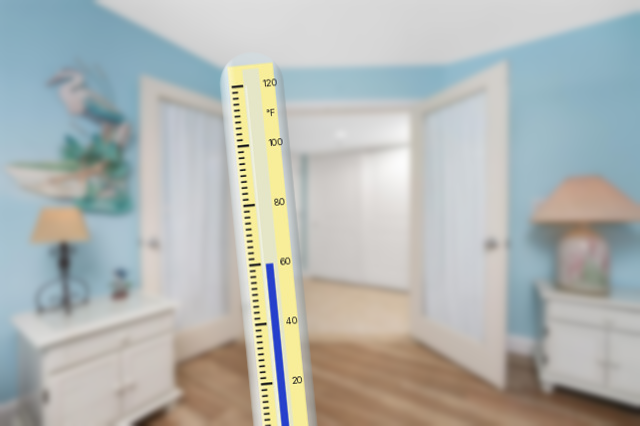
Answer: 60 °F
